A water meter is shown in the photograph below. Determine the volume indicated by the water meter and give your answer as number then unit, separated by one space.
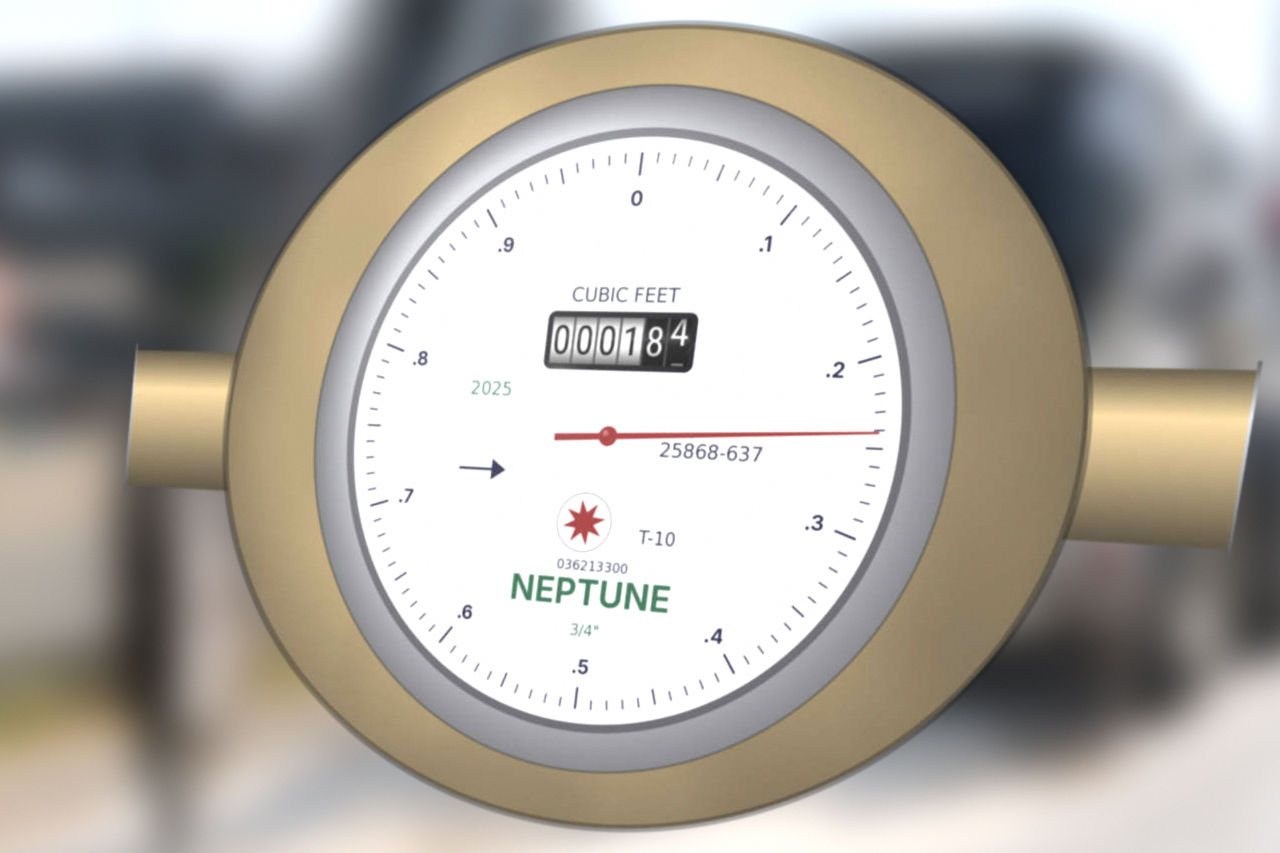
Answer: 184.24 ft³
